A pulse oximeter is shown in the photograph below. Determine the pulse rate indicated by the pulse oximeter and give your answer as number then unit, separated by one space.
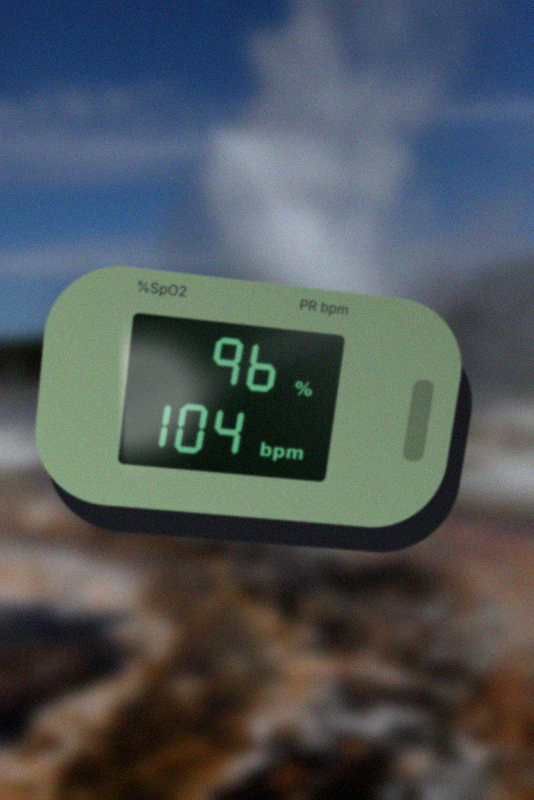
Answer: 104 bpm
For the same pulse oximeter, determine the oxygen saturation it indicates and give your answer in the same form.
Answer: 96 %
